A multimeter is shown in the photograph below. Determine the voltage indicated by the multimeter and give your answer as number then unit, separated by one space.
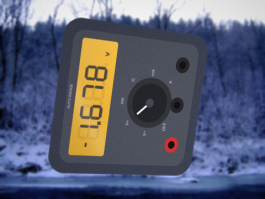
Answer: -1.678 V
